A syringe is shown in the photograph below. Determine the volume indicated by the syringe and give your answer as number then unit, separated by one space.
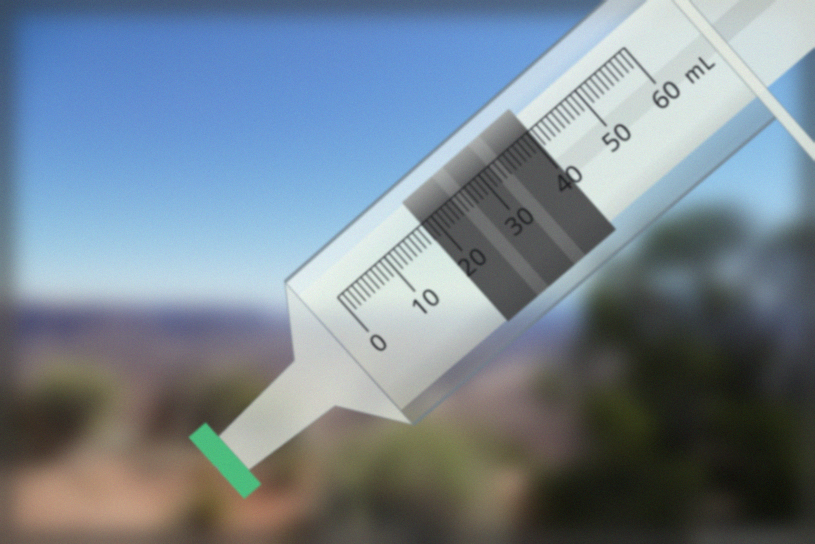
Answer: 18 mL
